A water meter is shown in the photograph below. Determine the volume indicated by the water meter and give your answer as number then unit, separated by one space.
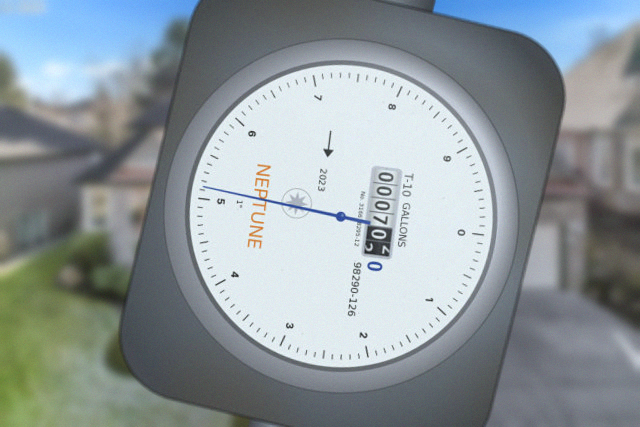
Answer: 7025.1 gal
